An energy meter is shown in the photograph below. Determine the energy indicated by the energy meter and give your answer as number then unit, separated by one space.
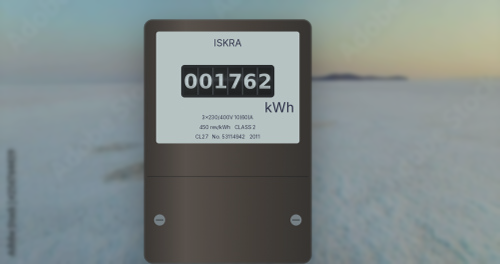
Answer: 1762 kWh
